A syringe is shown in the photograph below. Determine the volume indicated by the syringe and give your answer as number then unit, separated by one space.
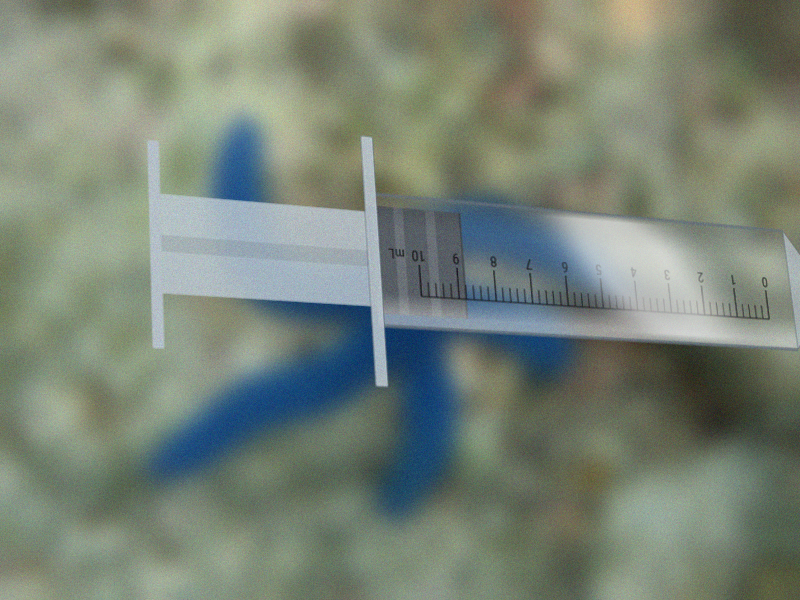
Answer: 8.8 mL
